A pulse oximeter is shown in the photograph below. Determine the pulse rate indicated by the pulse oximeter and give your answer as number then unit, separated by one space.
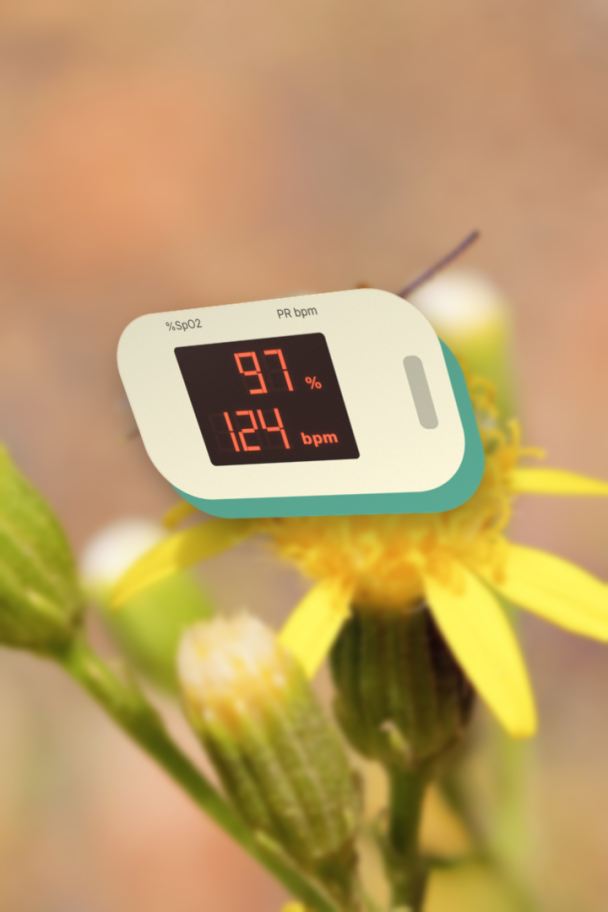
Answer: 124 bpm
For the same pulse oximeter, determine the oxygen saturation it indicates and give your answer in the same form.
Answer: 97 %
